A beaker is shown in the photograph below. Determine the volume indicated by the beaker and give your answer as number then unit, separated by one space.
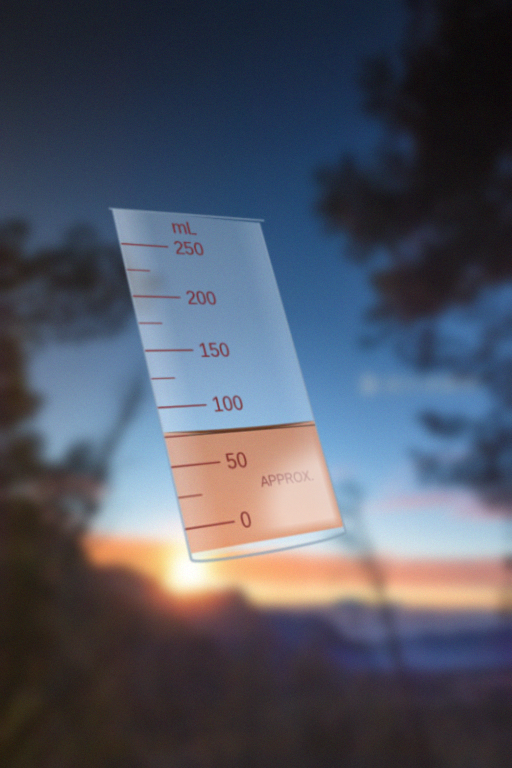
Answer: 75 mL
